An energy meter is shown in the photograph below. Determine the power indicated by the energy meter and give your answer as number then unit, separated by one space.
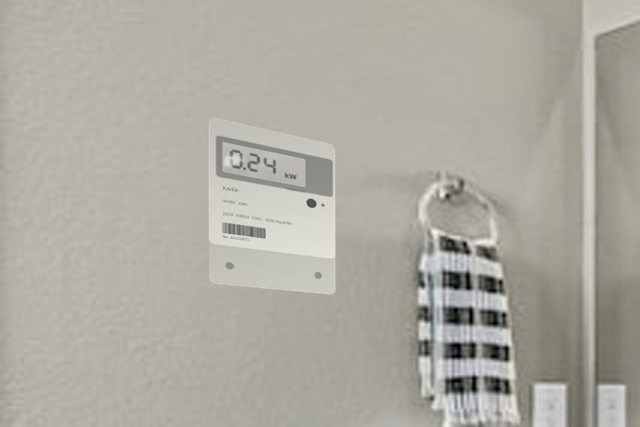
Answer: 0.24 kW
